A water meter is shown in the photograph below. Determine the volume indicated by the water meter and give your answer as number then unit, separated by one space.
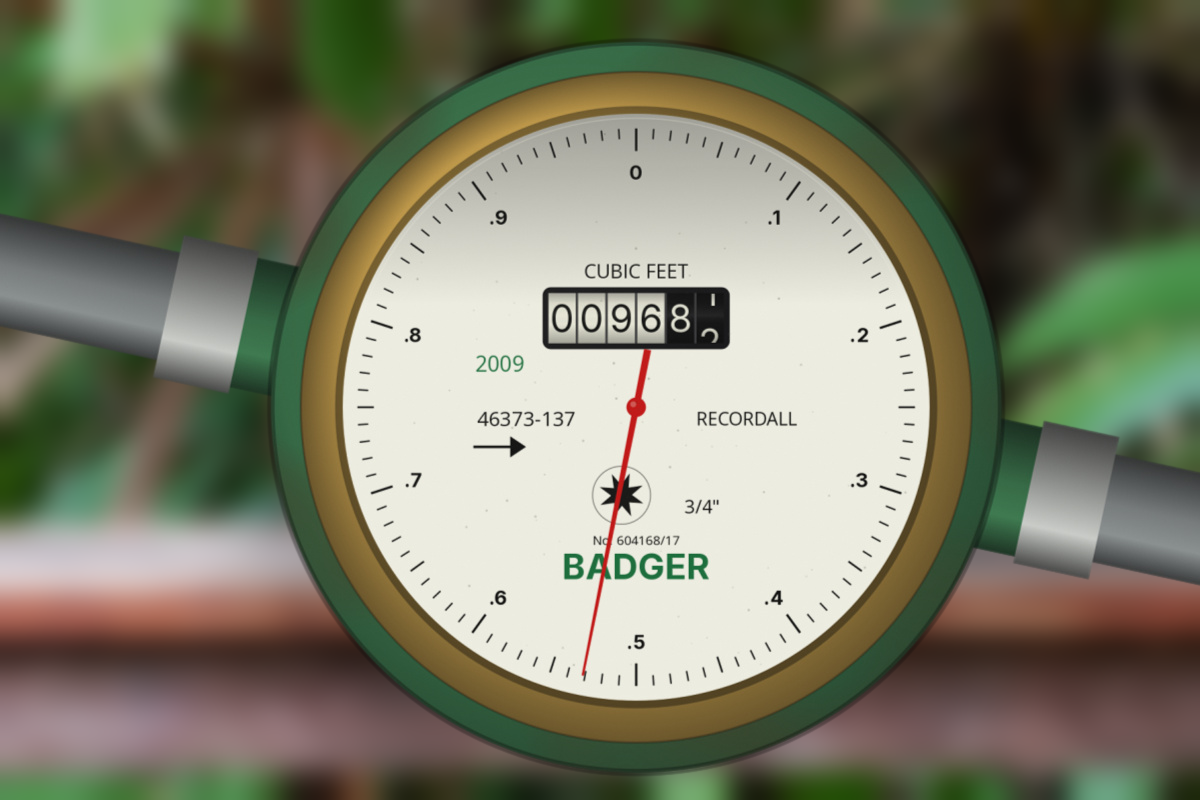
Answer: 9681.53 ft³
